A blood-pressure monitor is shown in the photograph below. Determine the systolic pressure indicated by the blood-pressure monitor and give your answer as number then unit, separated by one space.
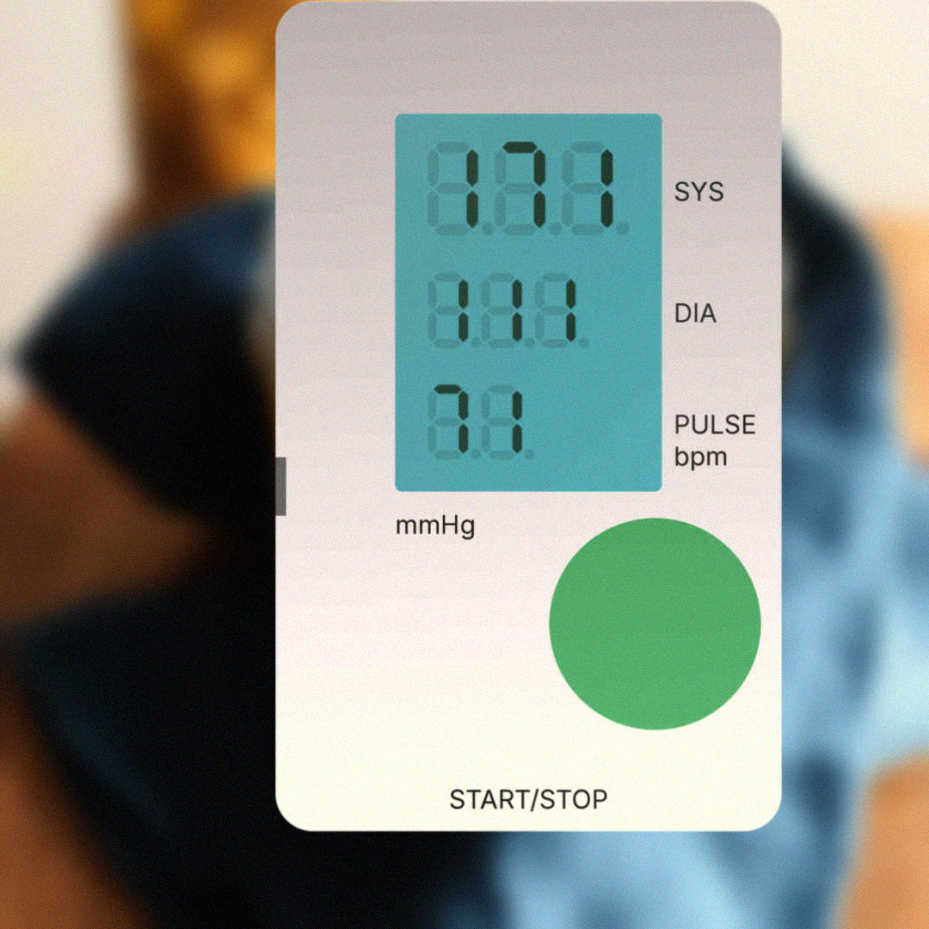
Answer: 171 mmHg
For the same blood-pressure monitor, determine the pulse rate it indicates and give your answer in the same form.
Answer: 71 bpm
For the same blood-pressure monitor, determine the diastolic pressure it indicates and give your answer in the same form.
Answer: 111 mmHg
